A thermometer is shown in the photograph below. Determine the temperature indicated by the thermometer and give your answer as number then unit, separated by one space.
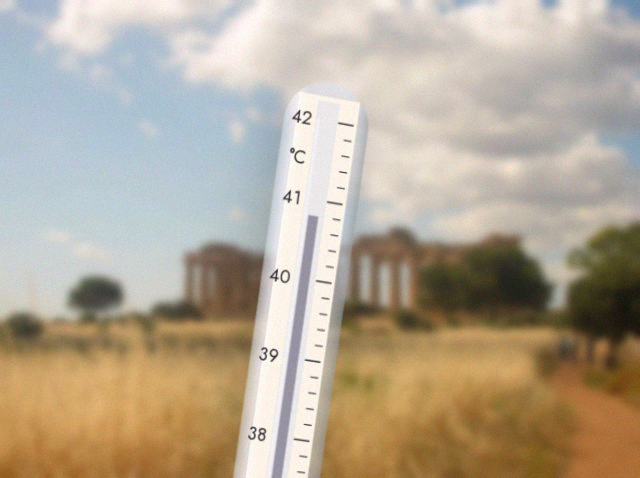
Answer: 40.8 °C
